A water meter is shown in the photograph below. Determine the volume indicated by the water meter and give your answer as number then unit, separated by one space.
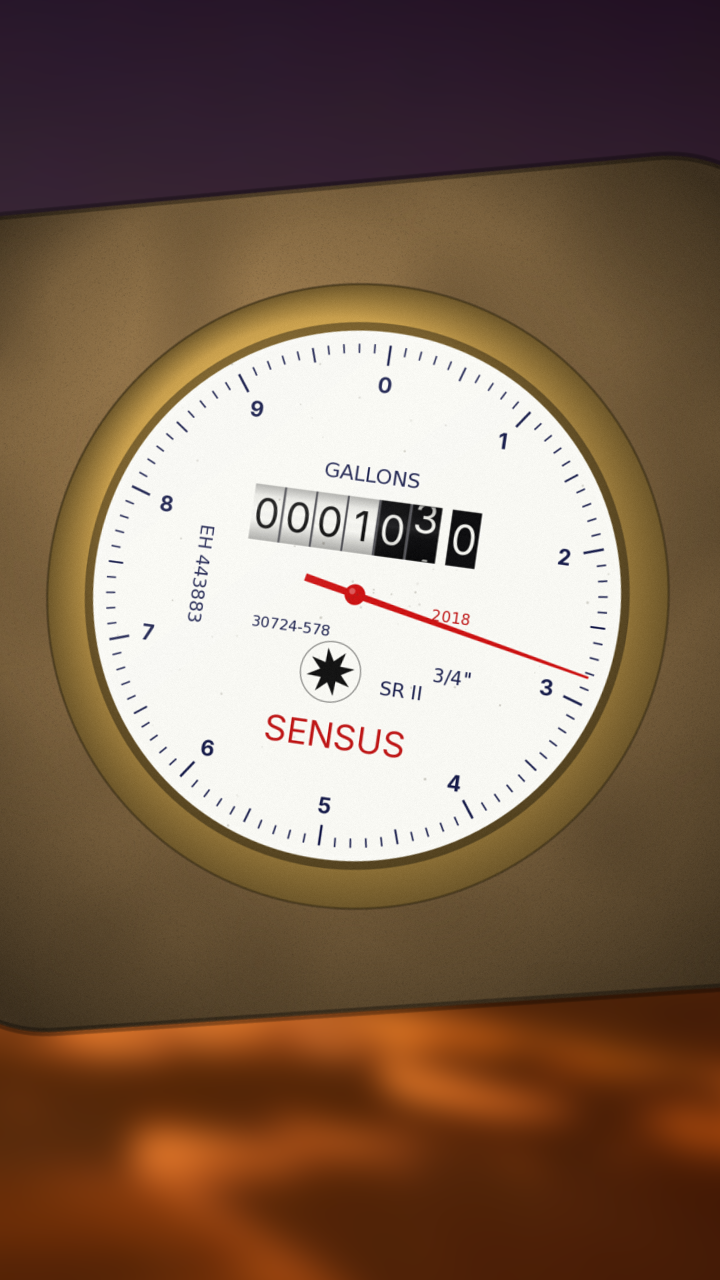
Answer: 1032.8 gal
